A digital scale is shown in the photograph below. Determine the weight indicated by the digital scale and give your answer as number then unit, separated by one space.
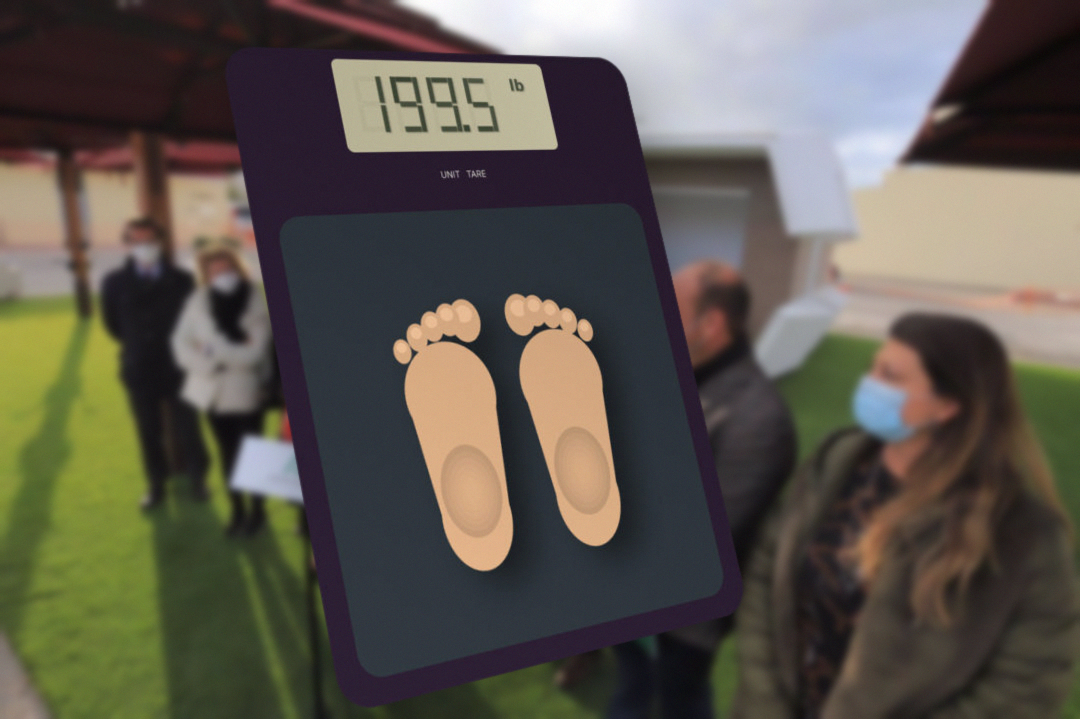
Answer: 199.5 lb
